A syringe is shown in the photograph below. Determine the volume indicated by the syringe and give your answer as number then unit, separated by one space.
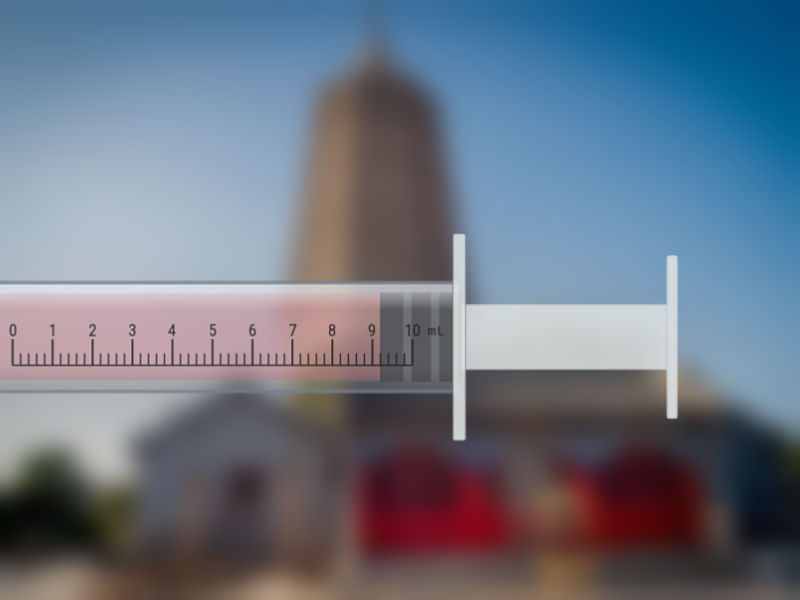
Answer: 9.2 mL
